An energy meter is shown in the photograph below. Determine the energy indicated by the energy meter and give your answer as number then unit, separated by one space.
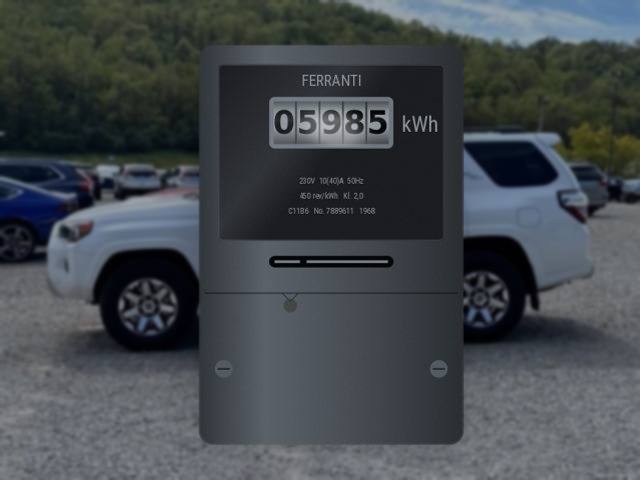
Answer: 5985 kWh
